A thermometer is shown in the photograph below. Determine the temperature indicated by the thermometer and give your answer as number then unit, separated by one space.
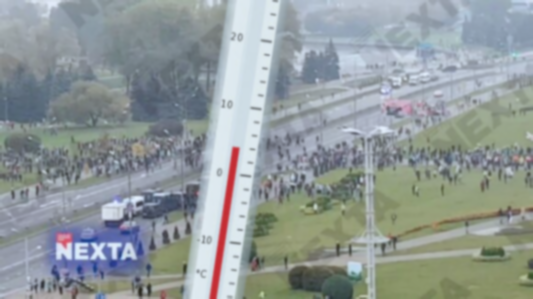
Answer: 4 °C
